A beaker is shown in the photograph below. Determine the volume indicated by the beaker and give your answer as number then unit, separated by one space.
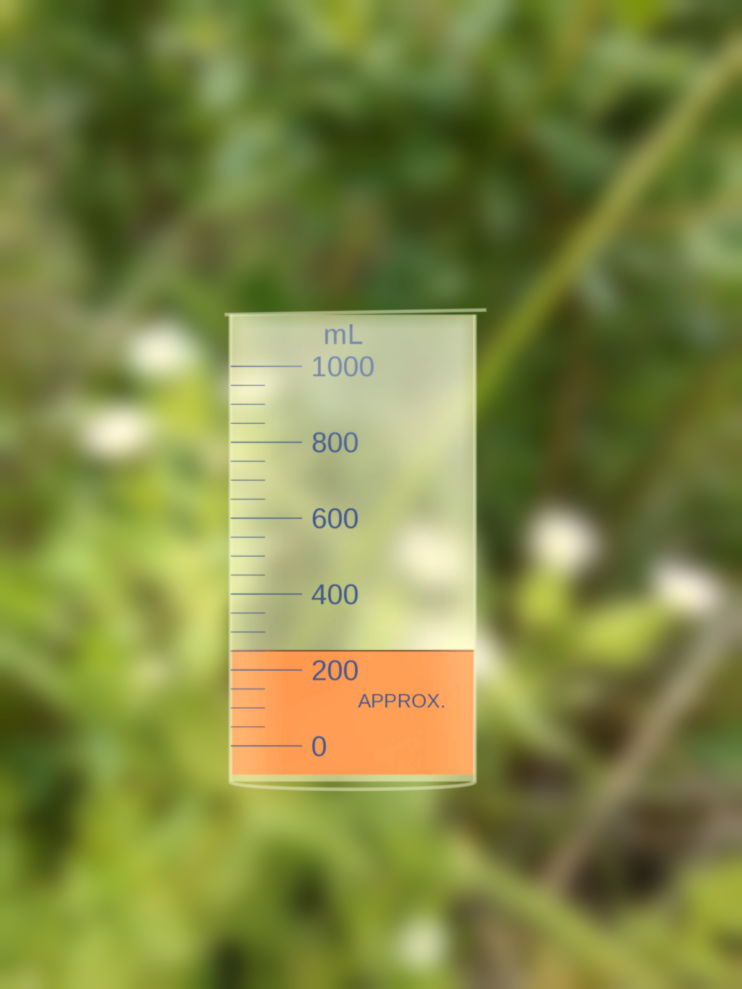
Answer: 250 mL
